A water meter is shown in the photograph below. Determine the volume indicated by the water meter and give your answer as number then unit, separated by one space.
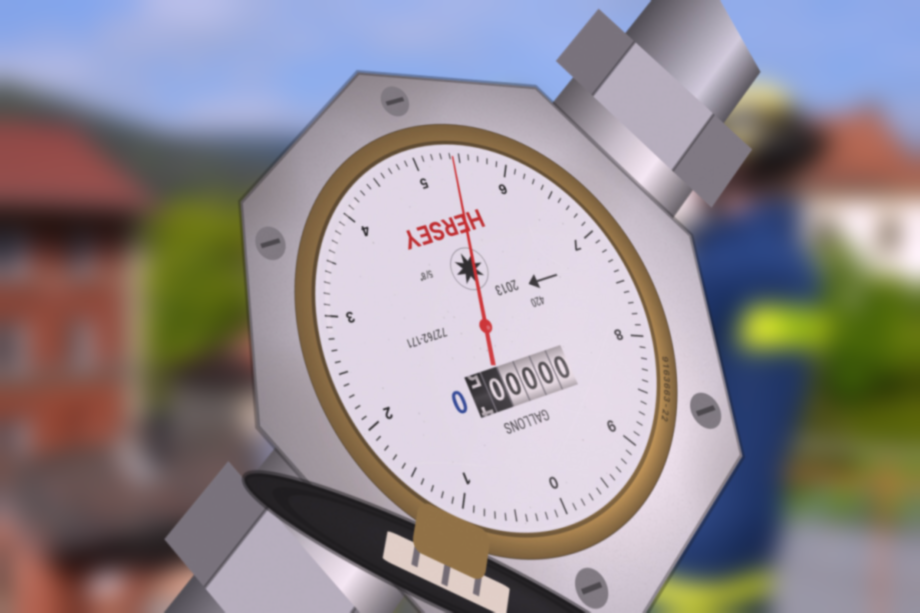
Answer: 45.4 gal
